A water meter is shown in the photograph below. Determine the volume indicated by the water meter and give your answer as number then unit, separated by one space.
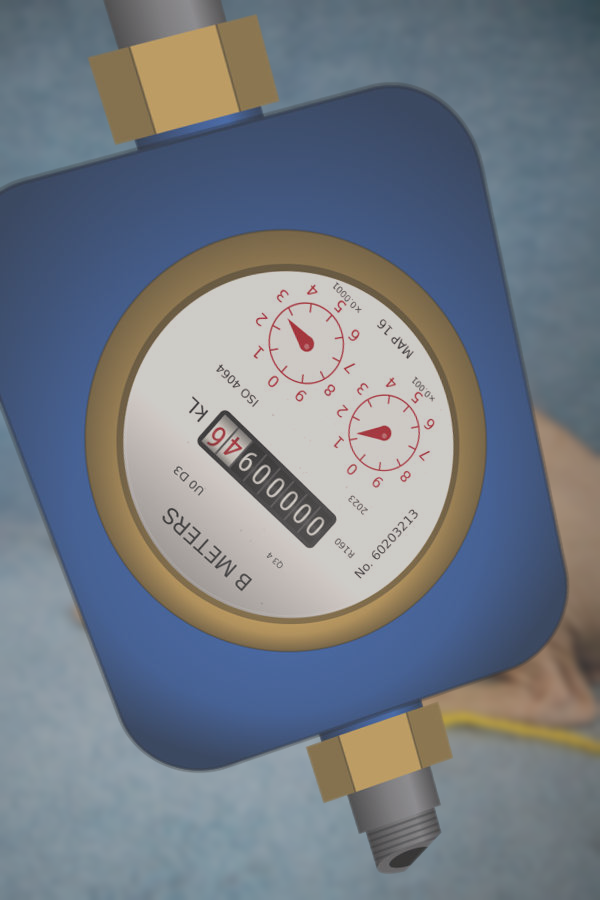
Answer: 9.4612 kL
